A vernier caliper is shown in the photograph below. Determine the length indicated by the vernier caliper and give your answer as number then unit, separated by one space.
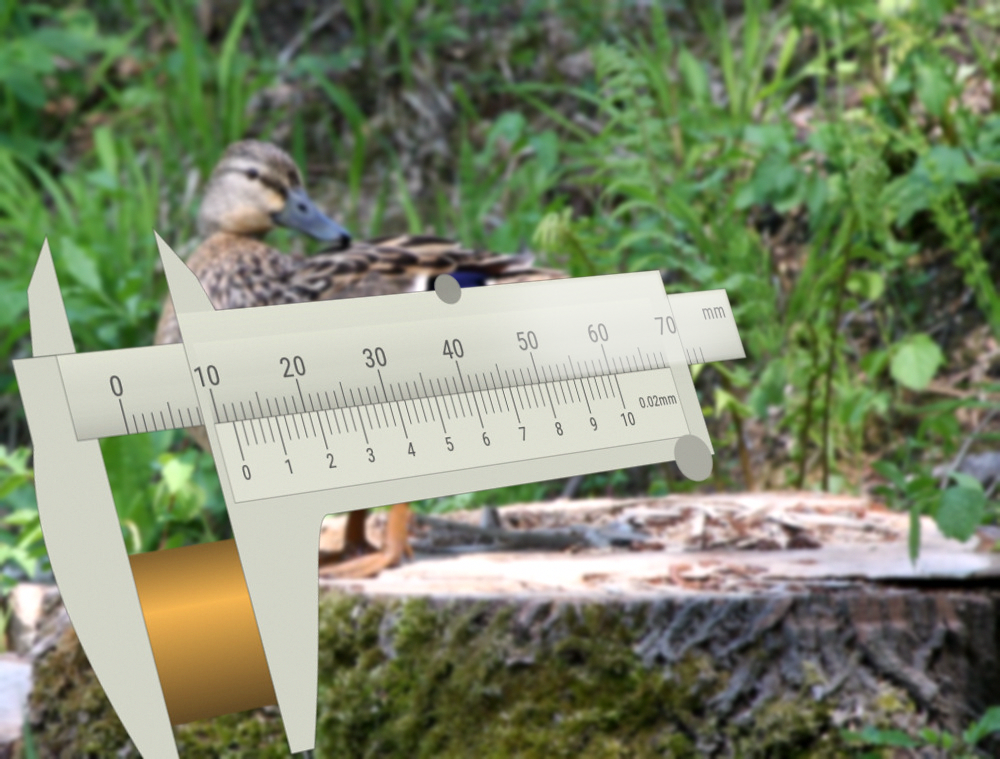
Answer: 11.6 mm
